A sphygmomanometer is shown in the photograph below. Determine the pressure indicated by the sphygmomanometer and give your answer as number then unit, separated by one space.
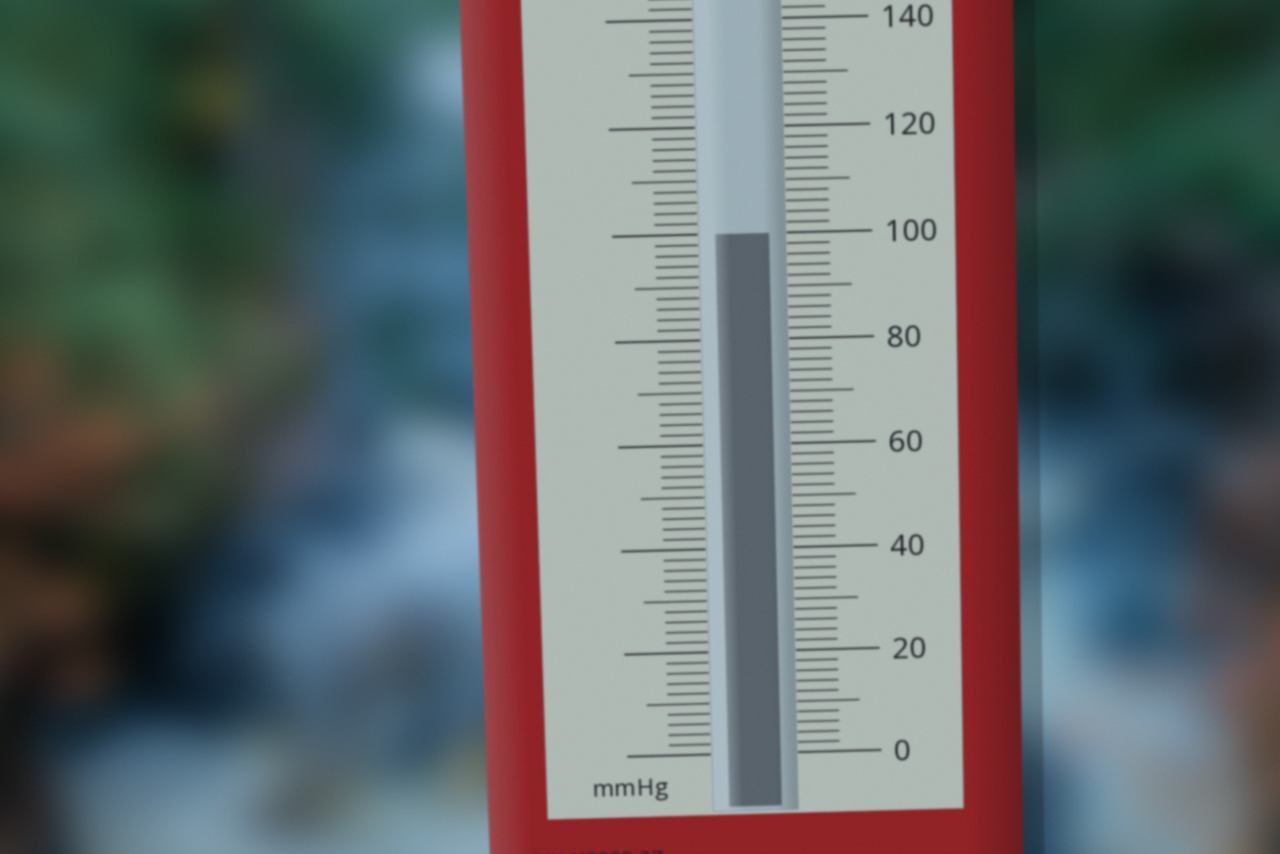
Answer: 100 mmHg
